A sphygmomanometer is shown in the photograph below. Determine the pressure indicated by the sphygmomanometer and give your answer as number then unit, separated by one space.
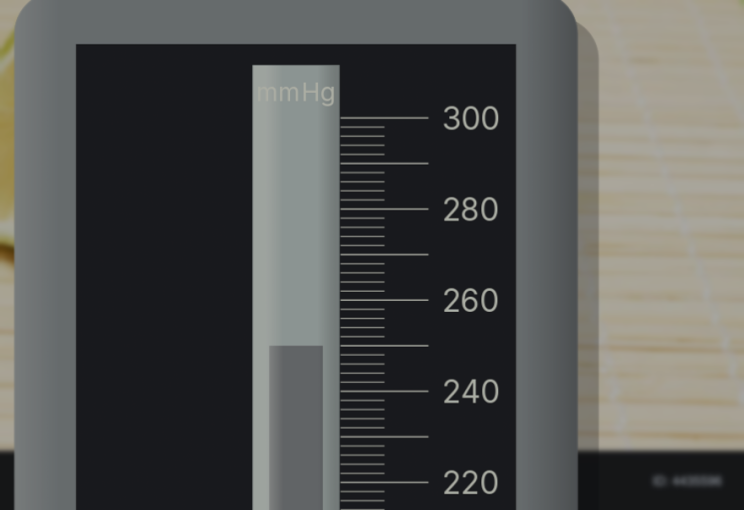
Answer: 250 mmHg
